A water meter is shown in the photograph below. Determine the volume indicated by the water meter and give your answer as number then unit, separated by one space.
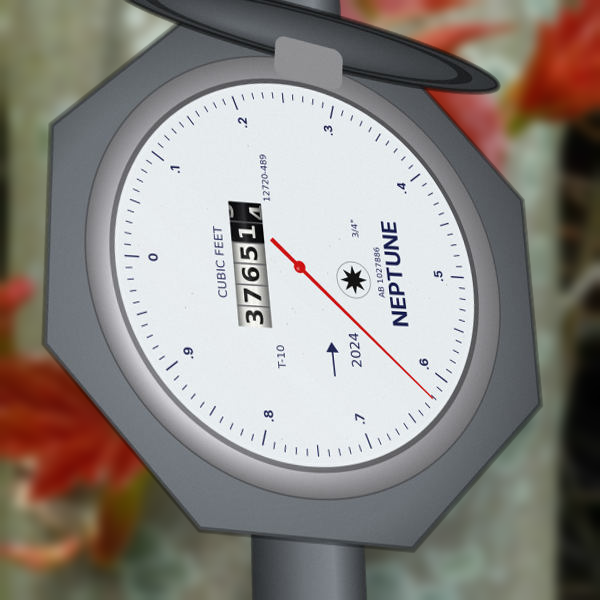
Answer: 376513.62 ft³
